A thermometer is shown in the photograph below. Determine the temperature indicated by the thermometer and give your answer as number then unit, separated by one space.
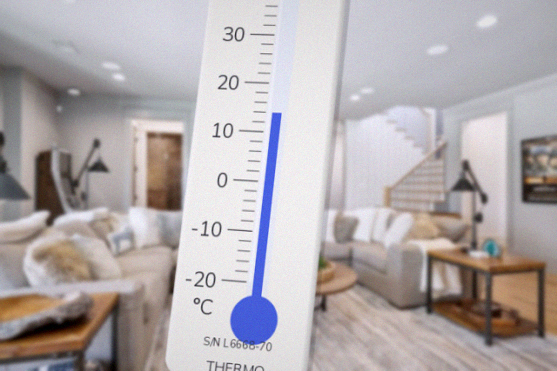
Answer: 14 °C
